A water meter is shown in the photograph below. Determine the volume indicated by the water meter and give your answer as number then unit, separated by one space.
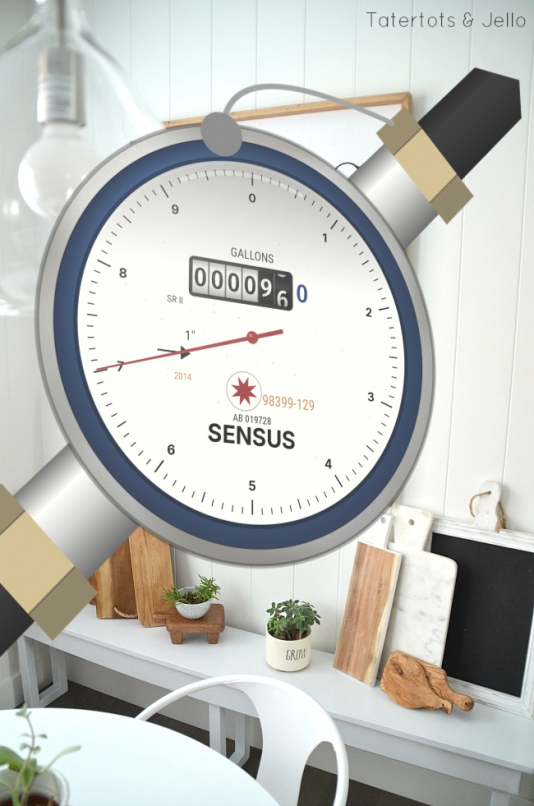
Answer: 957.0 gal
